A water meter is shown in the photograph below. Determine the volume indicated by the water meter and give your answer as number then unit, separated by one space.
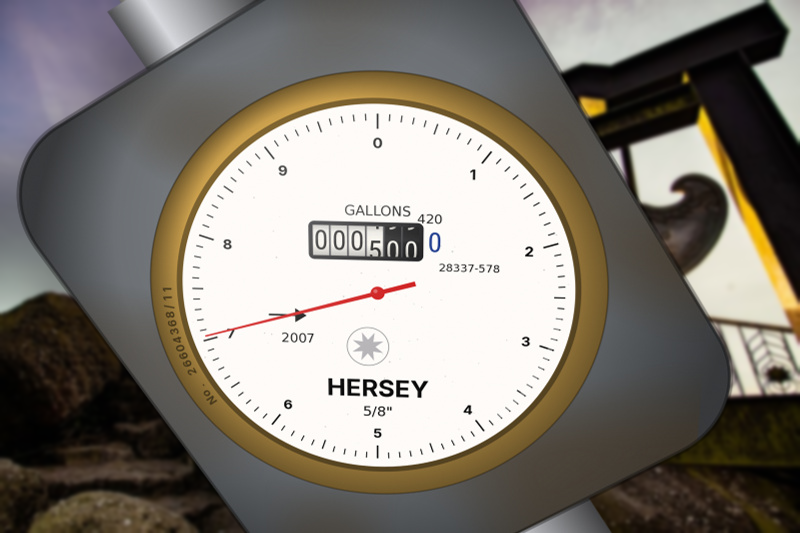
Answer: 4997.0 gal
